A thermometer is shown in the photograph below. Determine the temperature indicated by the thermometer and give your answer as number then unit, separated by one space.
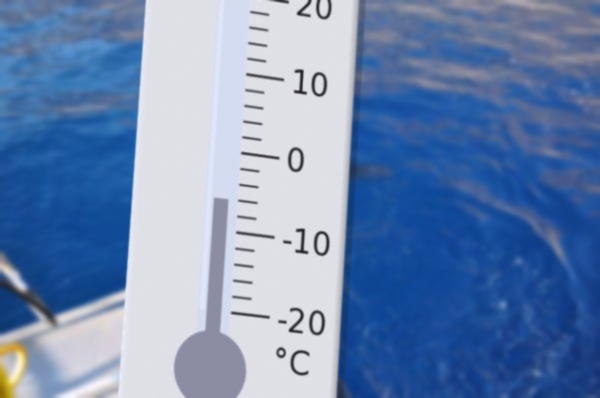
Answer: -6 °C
